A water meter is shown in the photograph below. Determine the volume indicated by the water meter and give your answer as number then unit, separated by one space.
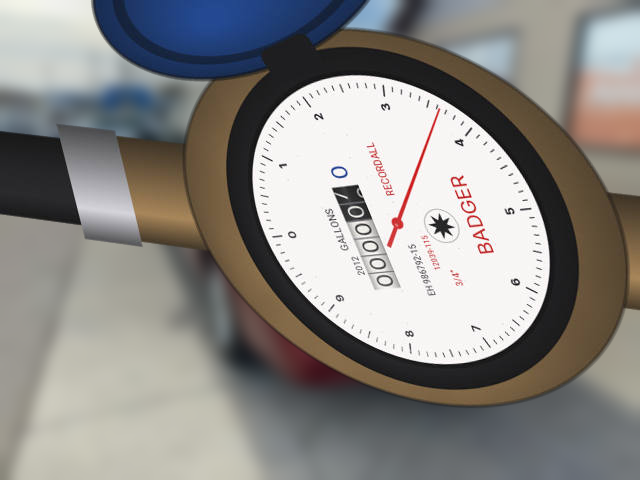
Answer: 73.6 gal
